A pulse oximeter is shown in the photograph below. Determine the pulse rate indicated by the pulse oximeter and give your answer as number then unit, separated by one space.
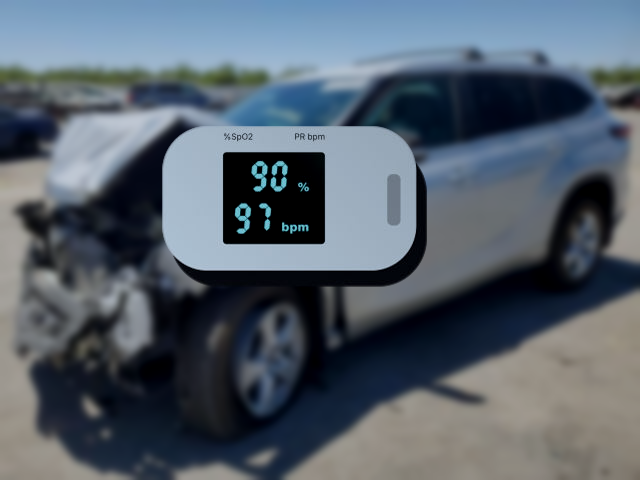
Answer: 97 bpm
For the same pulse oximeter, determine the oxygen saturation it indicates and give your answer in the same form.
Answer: 90 %
